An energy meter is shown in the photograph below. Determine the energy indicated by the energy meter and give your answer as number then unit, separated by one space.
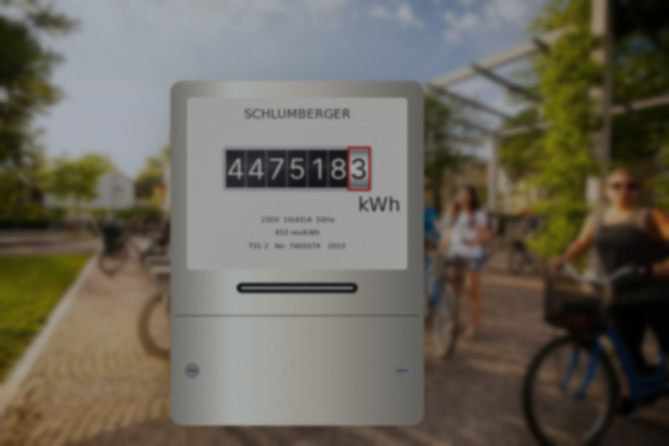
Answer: 447518.3 kWh
